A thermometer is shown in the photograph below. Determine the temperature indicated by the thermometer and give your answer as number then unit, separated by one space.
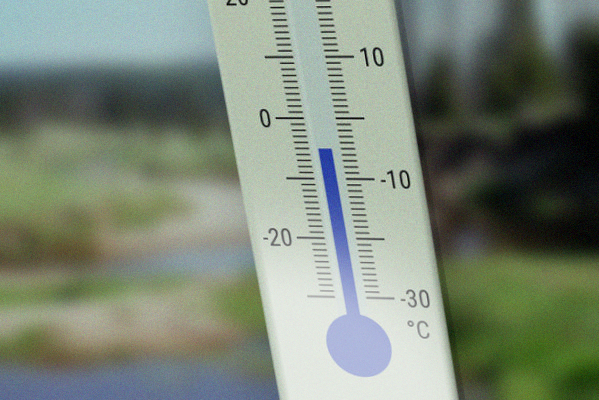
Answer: -5 °C
